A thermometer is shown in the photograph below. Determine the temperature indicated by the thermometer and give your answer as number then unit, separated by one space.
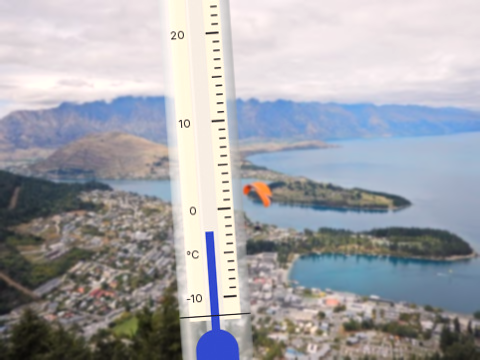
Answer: -2.5 °C
